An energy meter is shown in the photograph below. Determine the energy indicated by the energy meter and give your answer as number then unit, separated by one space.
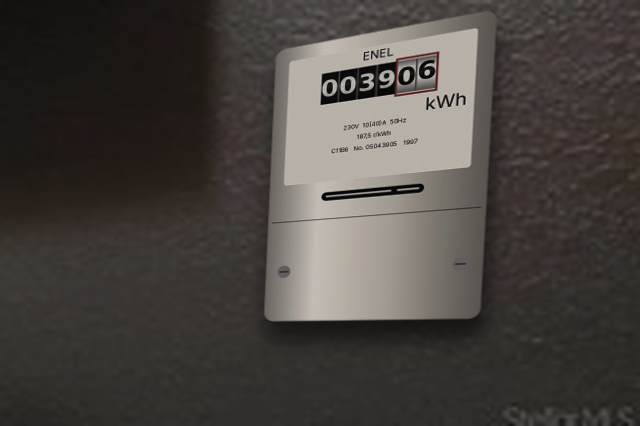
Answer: 39.06 kWh
